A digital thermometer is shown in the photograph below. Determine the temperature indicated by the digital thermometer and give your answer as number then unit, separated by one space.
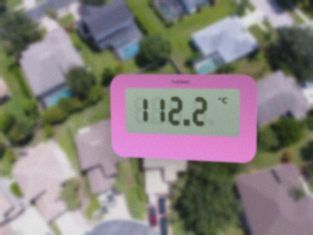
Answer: 112.2 °C
